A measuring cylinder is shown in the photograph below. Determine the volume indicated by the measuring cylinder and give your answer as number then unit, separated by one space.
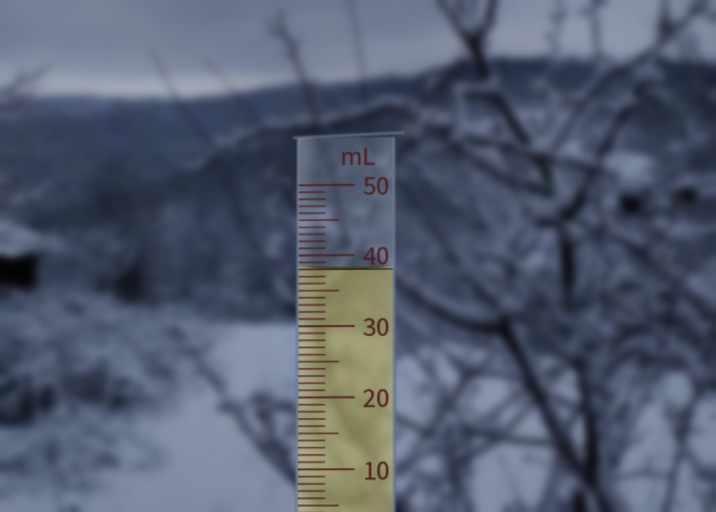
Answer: 38 mL
